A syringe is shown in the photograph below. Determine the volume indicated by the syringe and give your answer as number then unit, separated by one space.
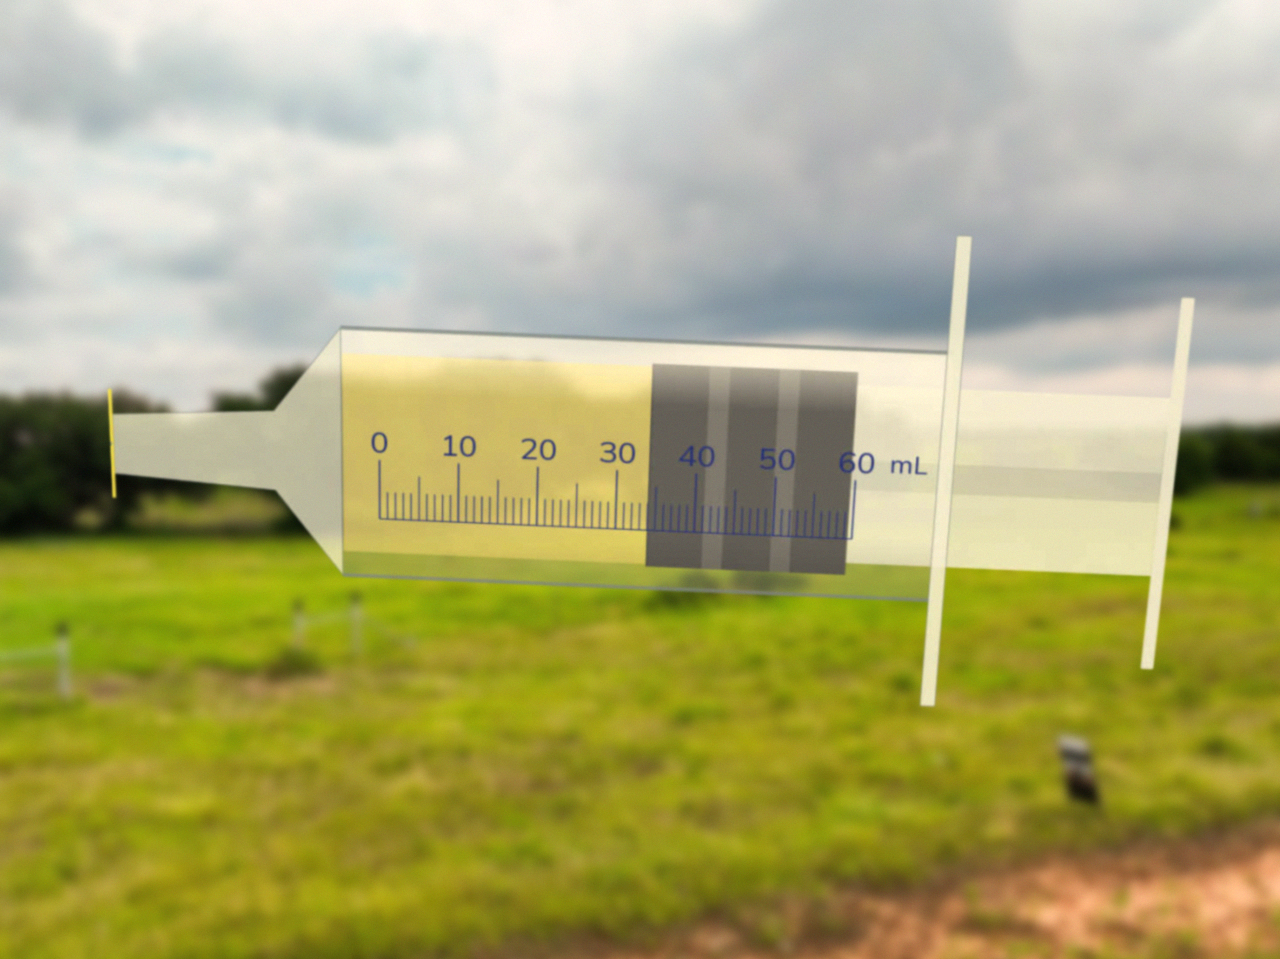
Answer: 34 mL
